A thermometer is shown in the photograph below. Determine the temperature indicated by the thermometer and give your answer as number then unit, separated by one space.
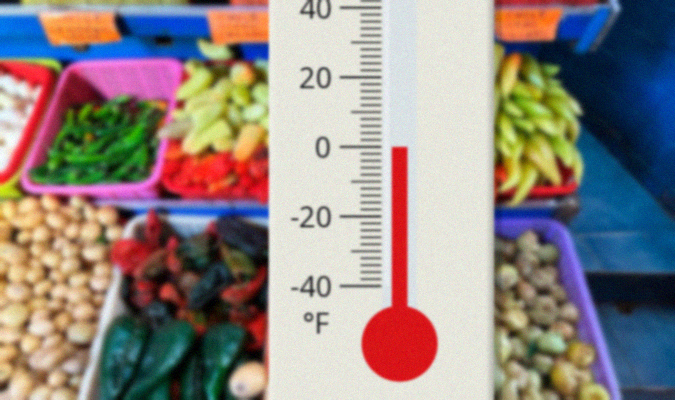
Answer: 0 °F
